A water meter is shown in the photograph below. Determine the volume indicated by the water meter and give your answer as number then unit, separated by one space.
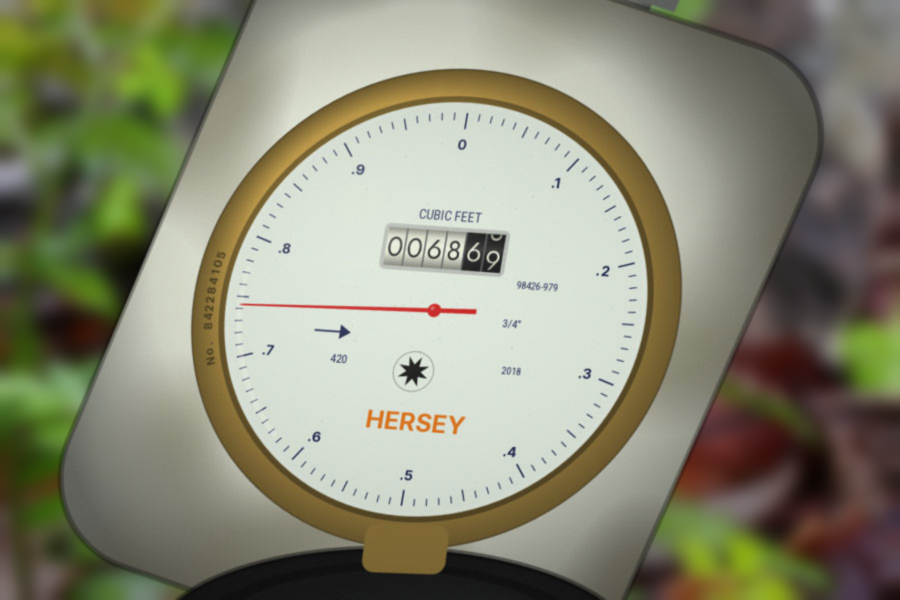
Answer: 6868.74 ft³
